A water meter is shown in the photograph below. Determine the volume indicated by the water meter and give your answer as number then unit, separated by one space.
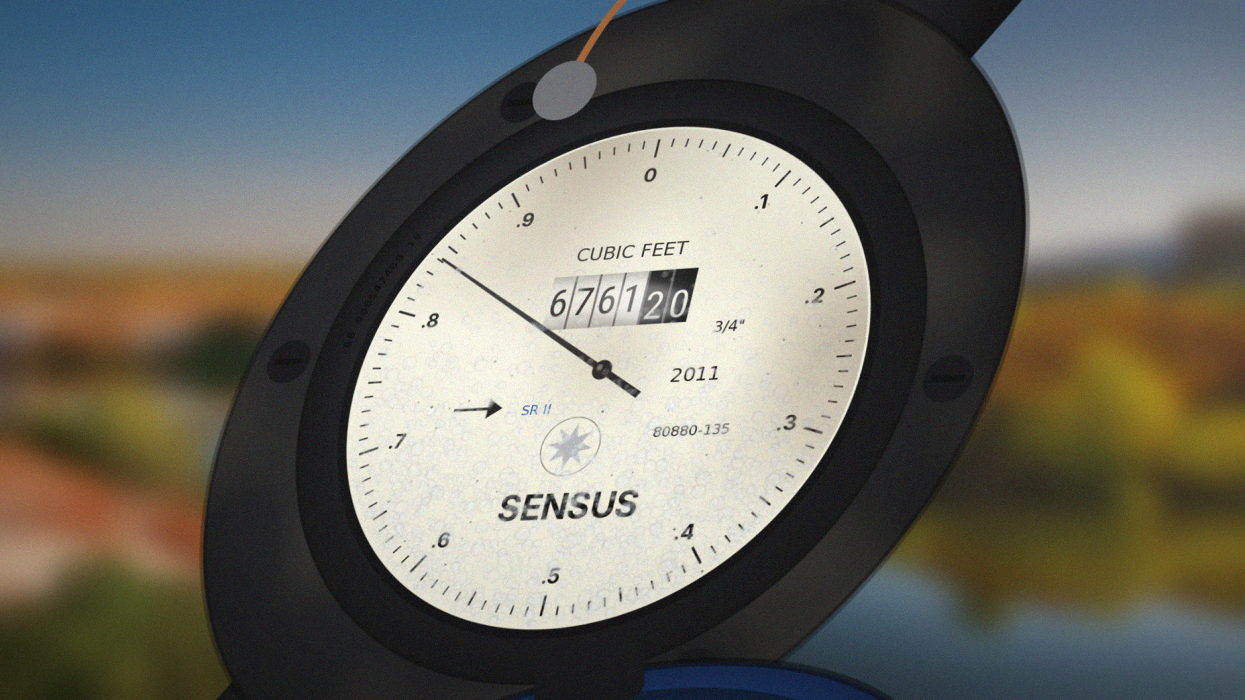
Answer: 676119.84 ft³
